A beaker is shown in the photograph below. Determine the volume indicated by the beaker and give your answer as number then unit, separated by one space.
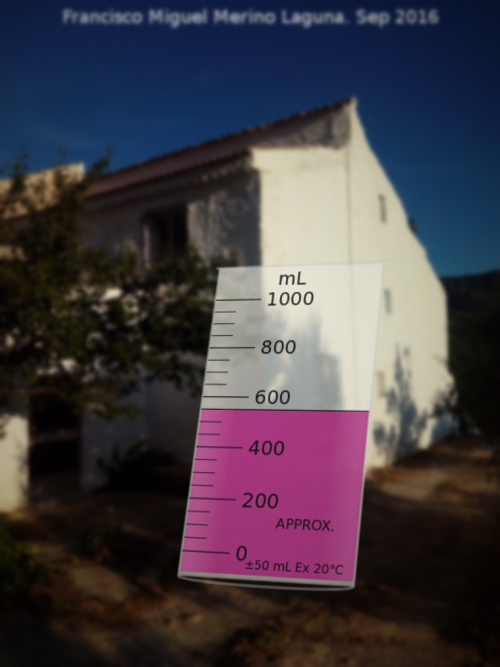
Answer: 550 mL
